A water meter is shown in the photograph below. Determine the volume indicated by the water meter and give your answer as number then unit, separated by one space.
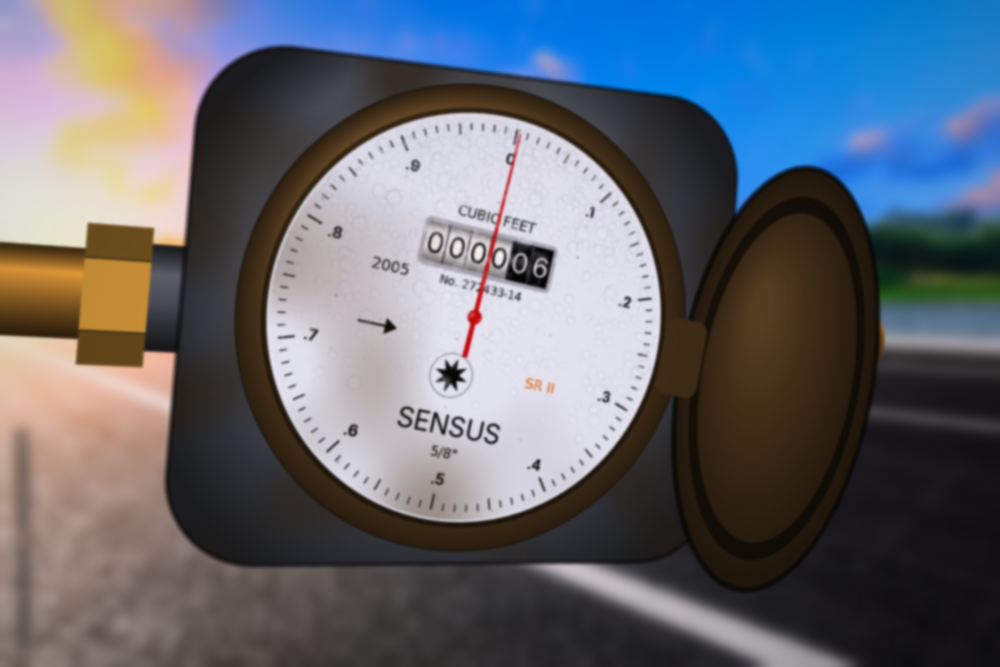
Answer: 6.00 ft³
